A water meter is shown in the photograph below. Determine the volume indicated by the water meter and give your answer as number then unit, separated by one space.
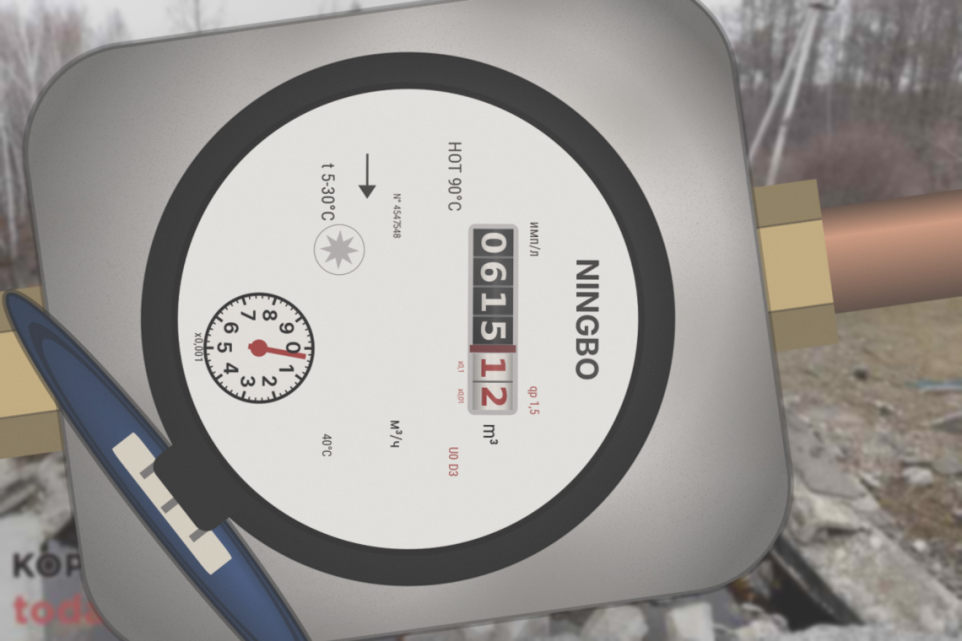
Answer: 615.120 m³
